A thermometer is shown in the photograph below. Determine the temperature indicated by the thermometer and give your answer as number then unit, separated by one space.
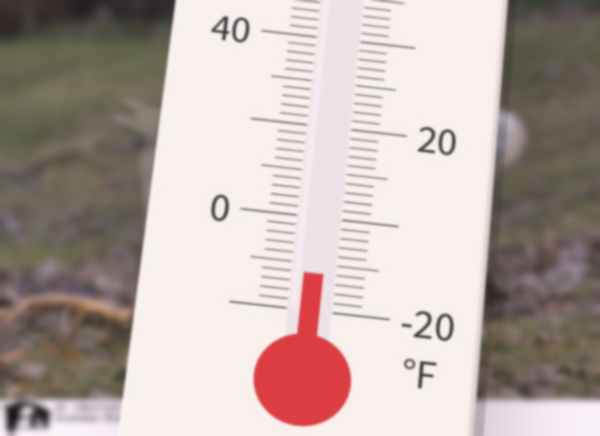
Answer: -12 °F
